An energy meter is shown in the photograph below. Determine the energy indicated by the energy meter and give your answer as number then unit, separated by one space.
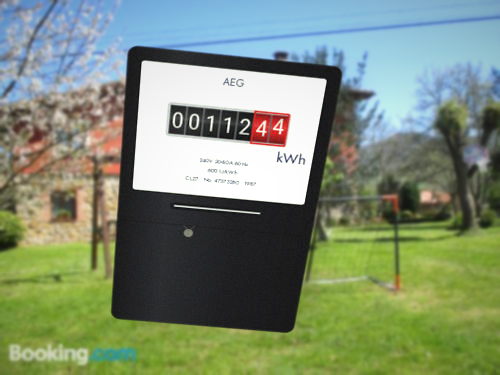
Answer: 112.44 kWh
